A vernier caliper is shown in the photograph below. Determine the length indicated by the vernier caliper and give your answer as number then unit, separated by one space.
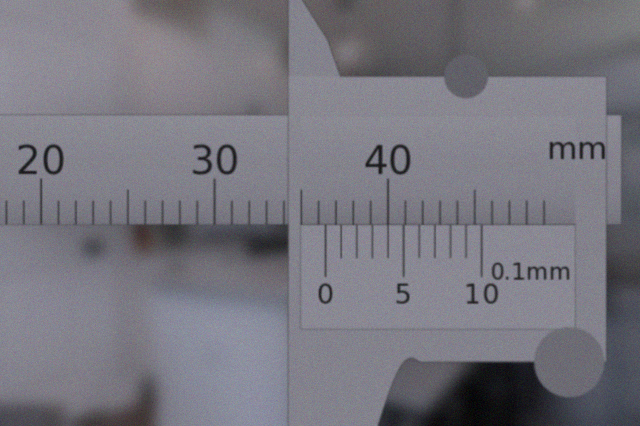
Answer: 36.4 mm
